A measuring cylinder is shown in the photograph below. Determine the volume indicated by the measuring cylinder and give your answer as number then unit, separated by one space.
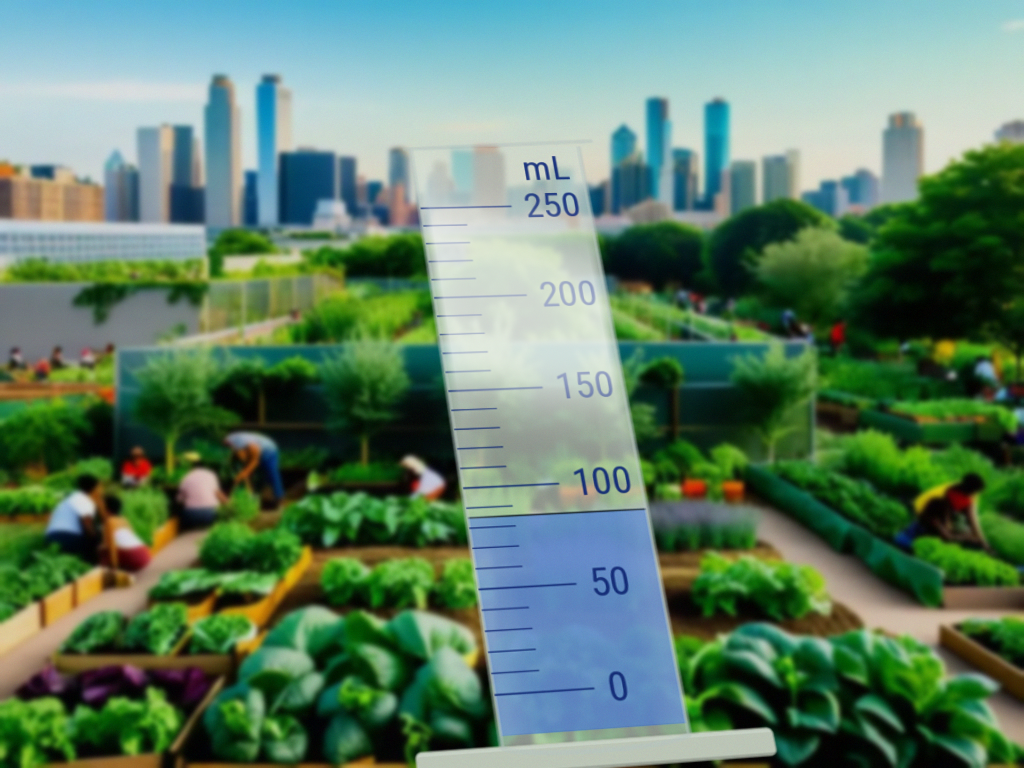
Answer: 85 mL
